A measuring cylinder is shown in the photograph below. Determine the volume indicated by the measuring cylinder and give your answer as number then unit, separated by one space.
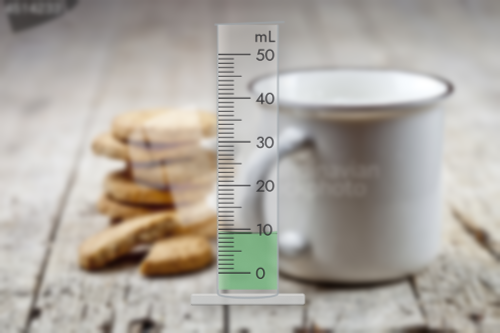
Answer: 9 mL
